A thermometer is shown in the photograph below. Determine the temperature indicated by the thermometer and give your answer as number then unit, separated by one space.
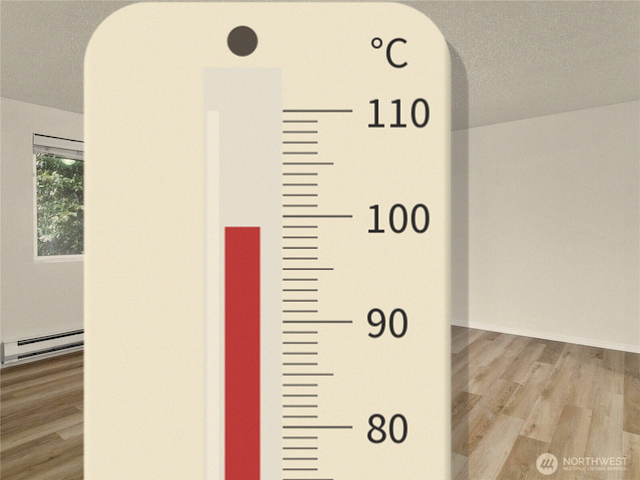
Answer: 99 °C
